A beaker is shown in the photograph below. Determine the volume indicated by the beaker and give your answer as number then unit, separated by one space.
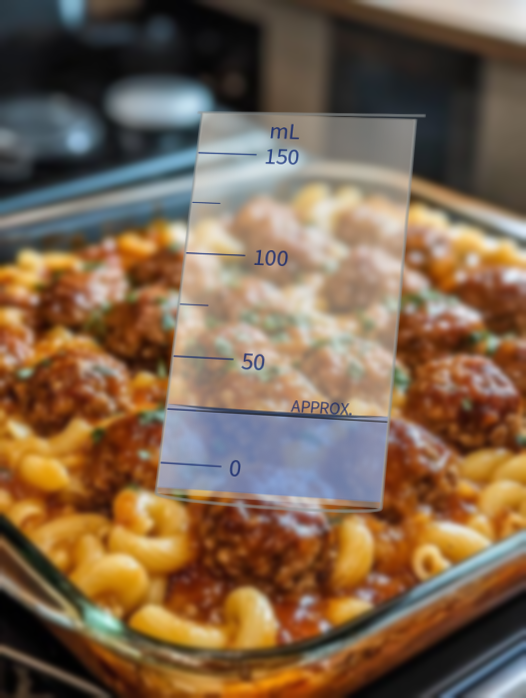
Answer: 25 mL
